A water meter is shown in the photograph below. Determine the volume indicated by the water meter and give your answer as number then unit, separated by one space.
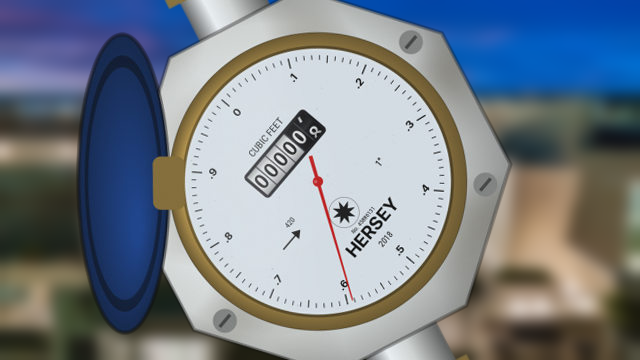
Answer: 7.59 ft³
